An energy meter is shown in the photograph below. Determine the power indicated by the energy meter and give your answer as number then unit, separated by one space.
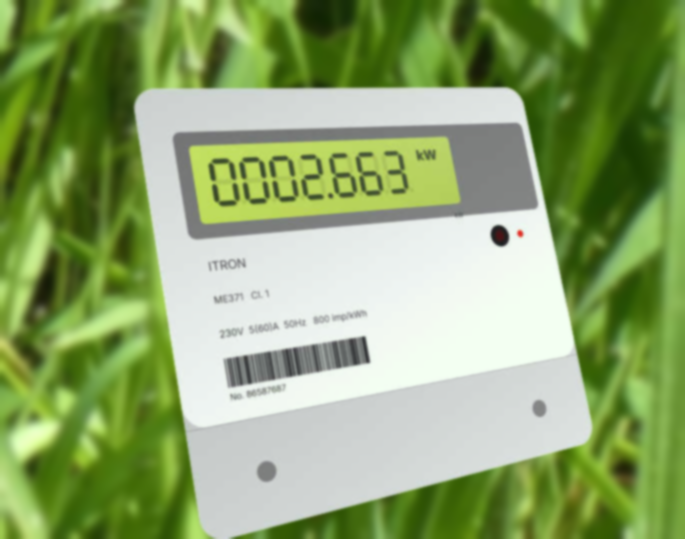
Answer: 2.663 kW
